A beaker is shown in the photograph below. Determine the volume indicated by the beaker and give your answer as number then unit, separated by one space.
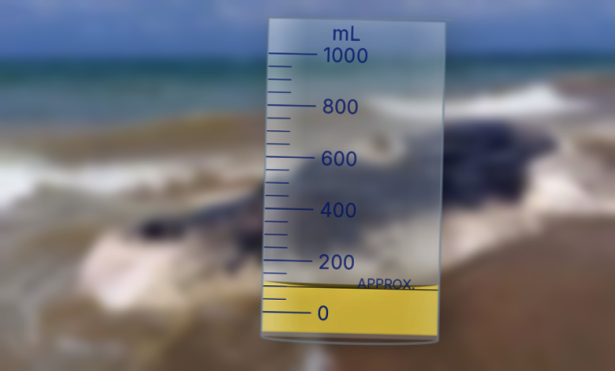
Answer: 100 mL
